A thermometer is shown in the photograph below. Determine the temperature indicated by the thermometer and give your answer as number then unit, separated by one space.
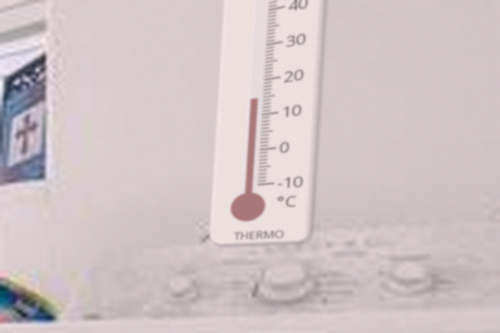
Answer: 15 °C
